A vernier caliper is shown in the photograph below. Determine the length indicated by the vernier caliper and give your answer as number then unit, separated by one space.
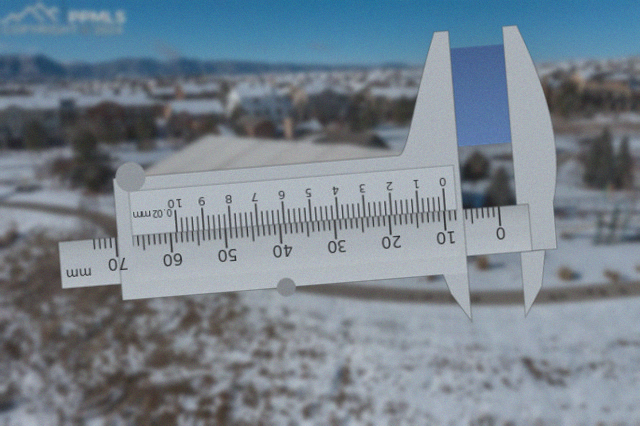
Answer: 9.8 mm
